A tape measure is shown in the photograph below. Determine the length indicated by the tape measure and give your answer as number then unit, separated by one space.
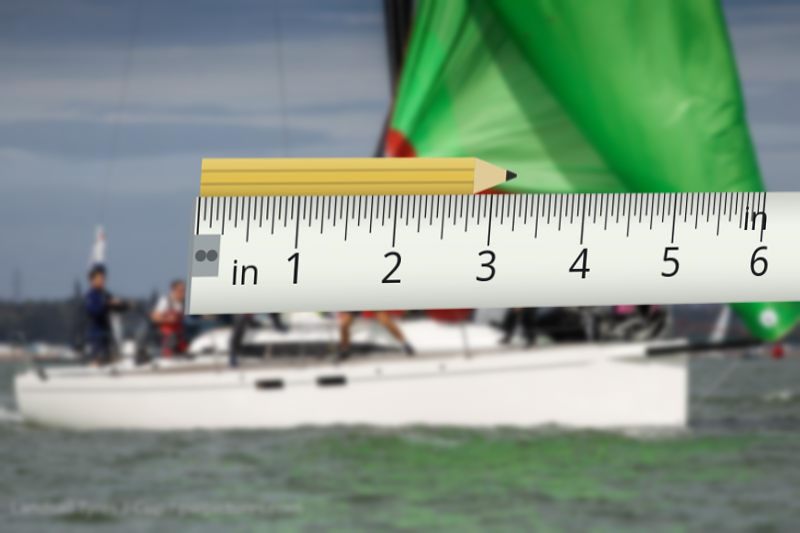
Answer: 3.25 in
